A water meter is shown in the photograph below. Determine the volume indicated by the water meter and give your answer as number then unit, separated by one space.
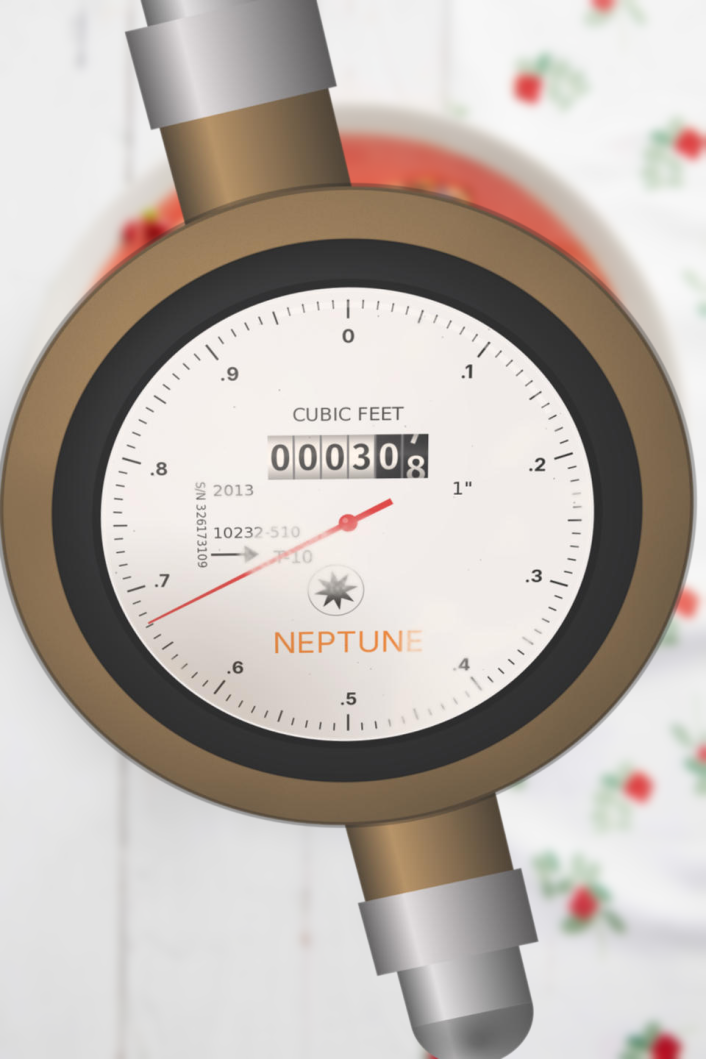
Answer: 307.67 ft³
